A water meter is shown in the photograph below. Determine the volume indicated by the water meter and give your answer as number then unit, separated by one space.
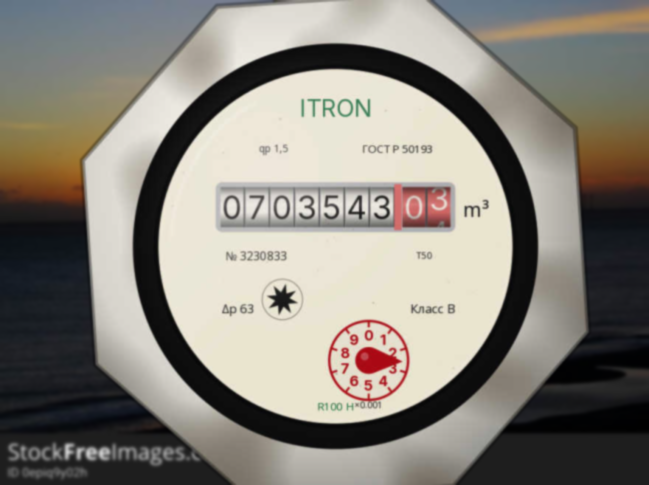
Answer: 703543.032 m³
